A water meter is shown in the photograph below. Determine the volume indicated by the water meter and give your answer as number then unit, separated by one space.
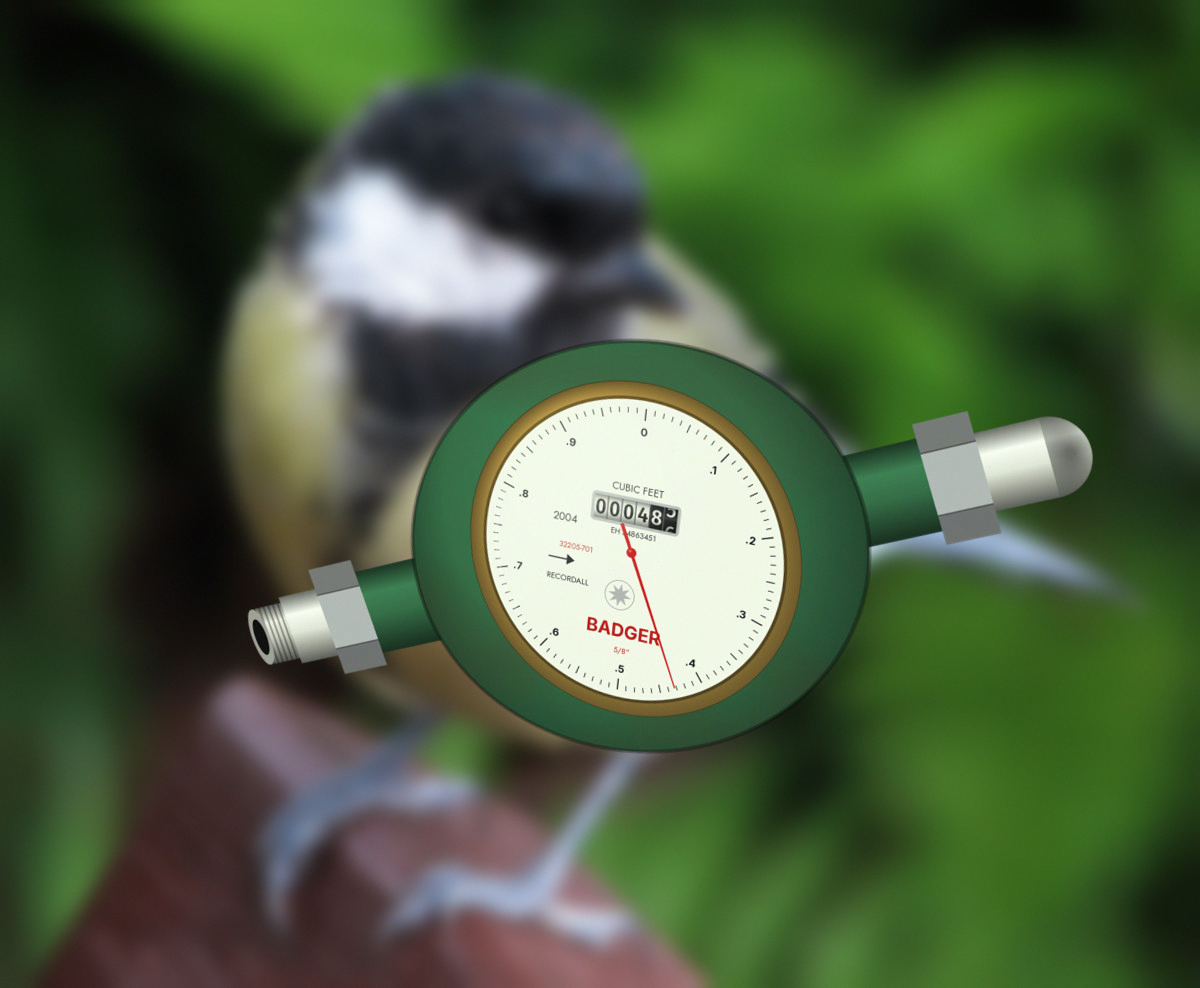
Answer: 485.43 ft³
